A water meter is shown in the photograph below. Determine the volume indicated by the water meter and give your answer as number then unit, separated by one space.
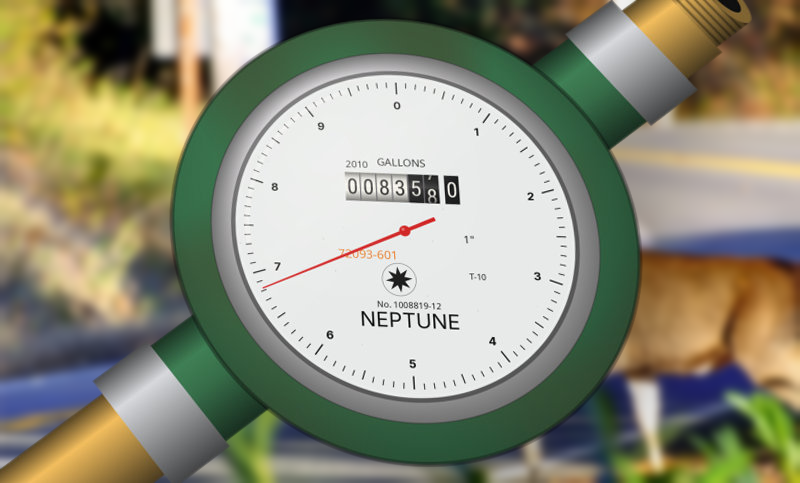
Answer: 83576.8 gal
